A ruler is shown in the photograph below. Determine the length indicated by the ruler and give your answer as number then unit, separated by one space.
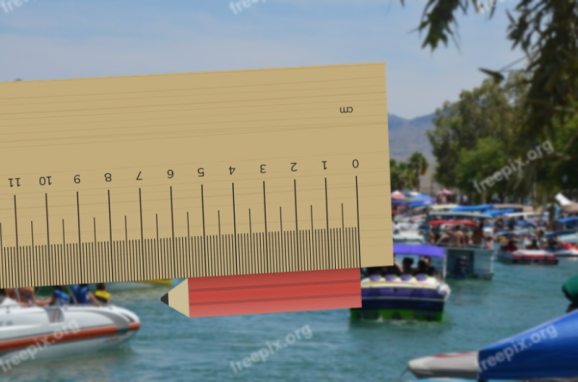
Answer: 6.5 cm
